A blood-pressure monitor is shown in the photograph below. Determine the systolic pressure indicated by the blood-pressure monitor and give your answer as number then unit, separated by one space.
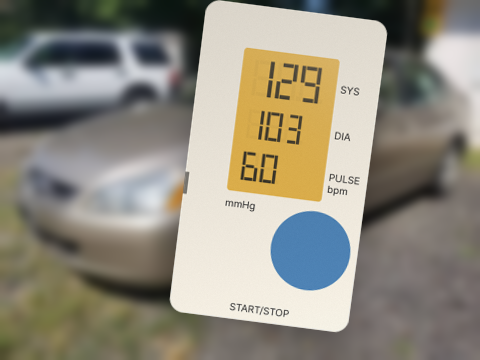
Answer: 129 mmHg
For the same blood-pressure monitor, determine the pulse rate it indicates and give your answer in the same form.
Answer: 60 bpm
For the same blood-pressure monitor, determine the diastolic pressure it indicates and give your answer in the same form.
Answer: 103 mmHg
